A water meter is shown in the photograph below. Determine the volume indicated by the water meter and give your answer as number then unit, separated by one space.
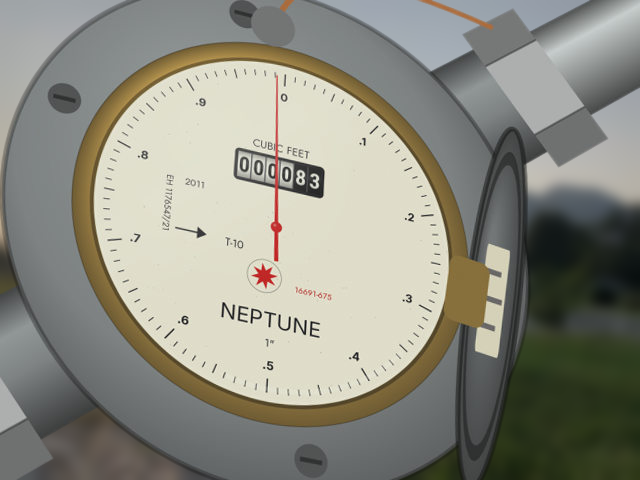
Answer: 82.99 ft³
